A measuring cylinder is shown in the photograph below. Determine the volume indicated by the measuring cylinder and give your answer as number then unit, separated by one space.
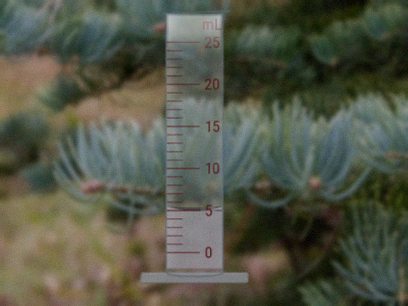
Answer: 5 mL
